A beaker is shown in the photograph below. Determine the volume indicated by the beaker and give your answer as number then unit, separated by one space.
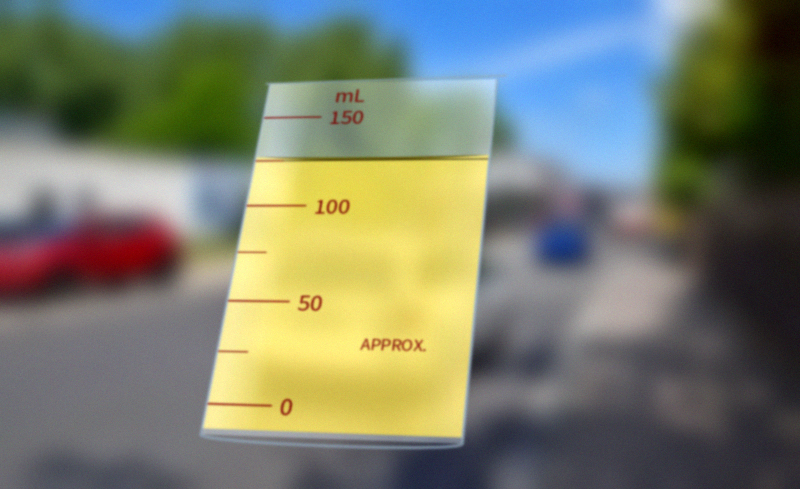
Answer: 125 mL
